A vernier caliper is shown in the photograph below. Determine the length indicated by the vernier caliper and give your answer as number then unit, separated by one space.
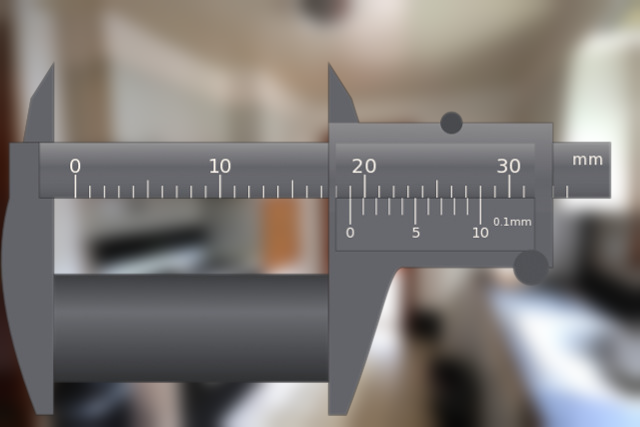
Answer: 19.0 mm
